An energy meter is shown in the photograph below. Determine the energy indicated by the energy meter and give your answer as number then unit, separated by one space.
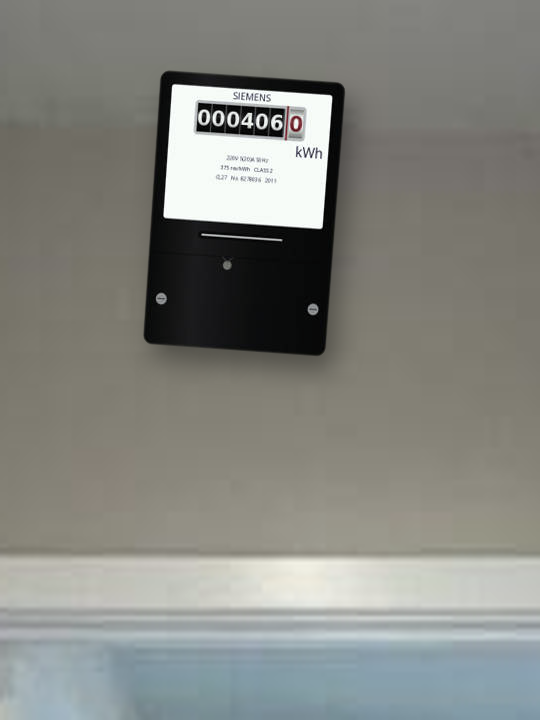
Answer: 406.0 kWh
